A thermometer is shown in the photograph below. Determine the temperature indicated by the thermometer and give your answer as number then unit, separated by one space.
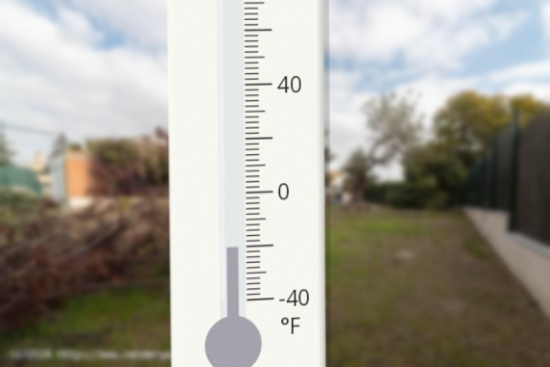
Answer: -20 °F
